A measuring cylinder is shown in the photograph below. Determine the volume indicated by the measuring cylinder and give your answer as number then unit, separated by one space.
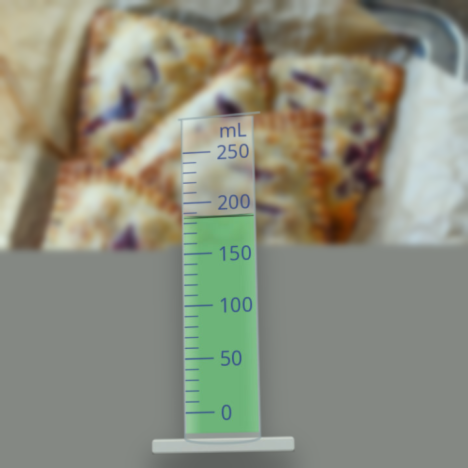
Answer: 185 mL
